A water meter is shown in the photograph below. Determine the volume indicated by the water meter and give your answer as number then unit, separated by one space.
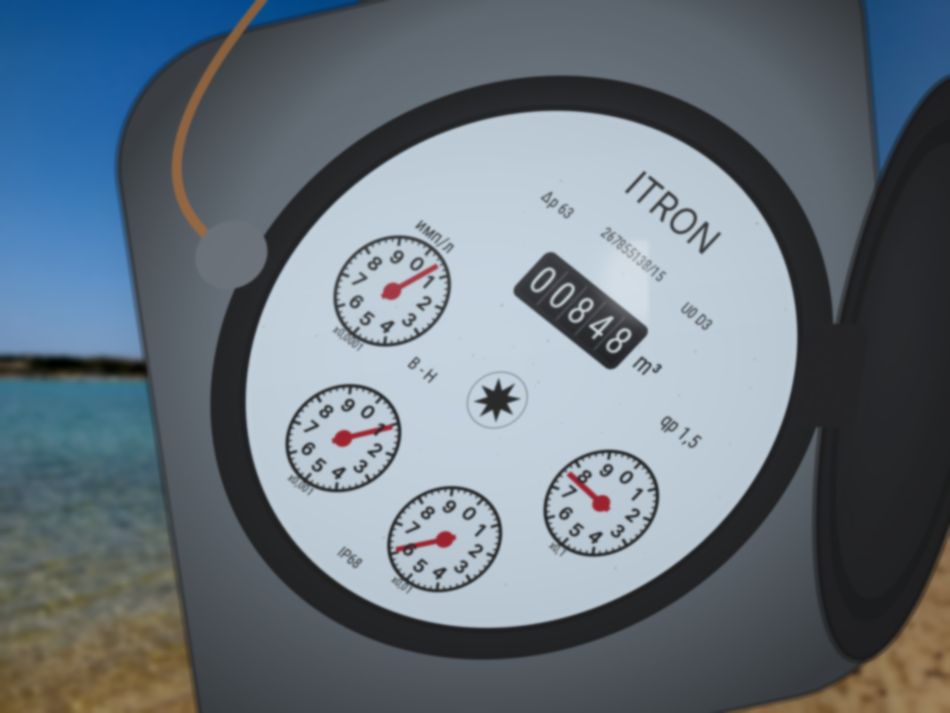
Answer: 848.7610 m³
